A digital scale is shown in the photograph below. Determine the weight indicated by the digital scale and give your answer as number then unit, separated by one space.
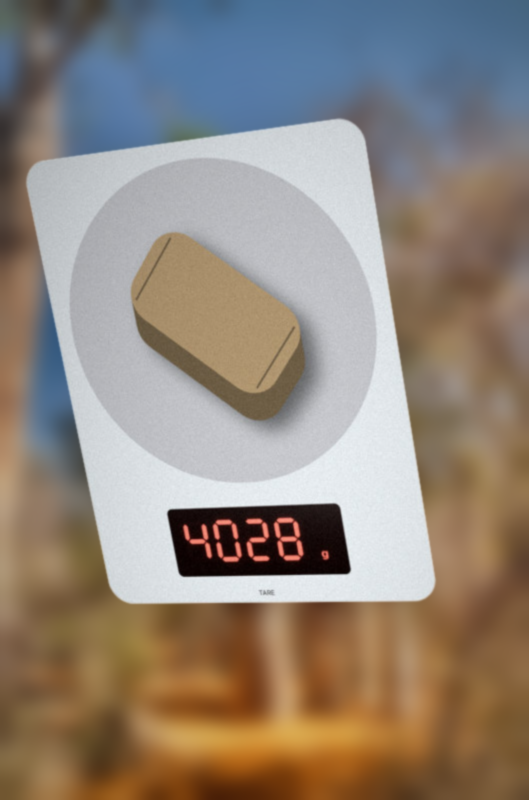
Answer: 4028 g
